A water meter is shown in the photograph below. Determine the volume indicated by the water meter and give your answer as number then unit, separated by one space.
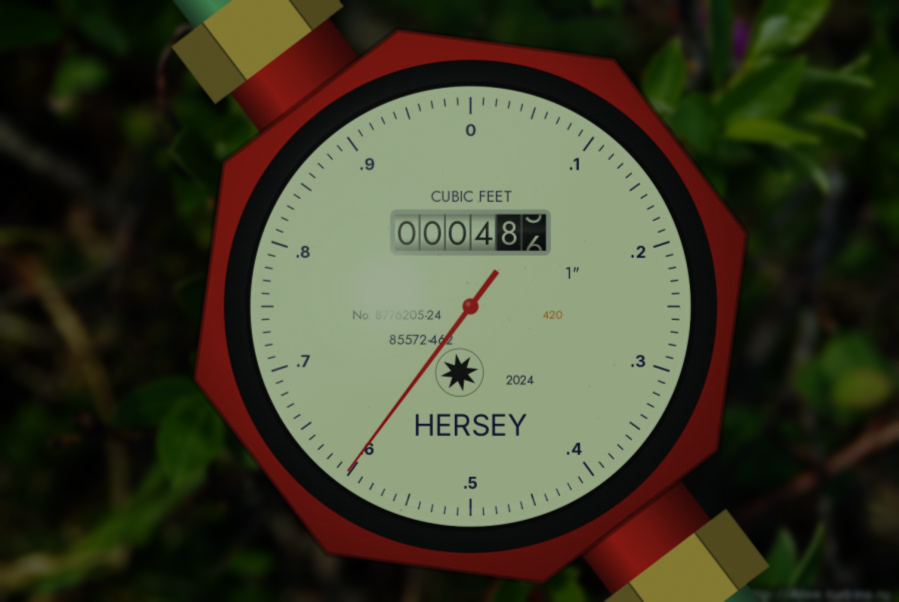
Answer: 485.60 ft³
